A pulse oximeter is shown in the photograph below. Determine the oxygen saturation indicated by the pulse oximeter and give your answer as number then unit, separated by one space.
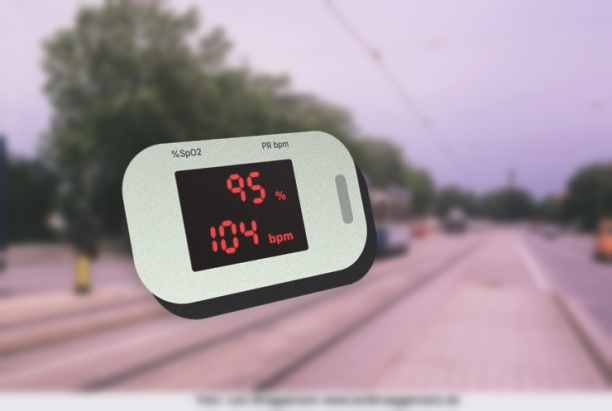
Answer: 95 %
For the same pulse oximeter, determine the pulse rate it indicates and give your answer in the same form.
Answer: 104 bpm
